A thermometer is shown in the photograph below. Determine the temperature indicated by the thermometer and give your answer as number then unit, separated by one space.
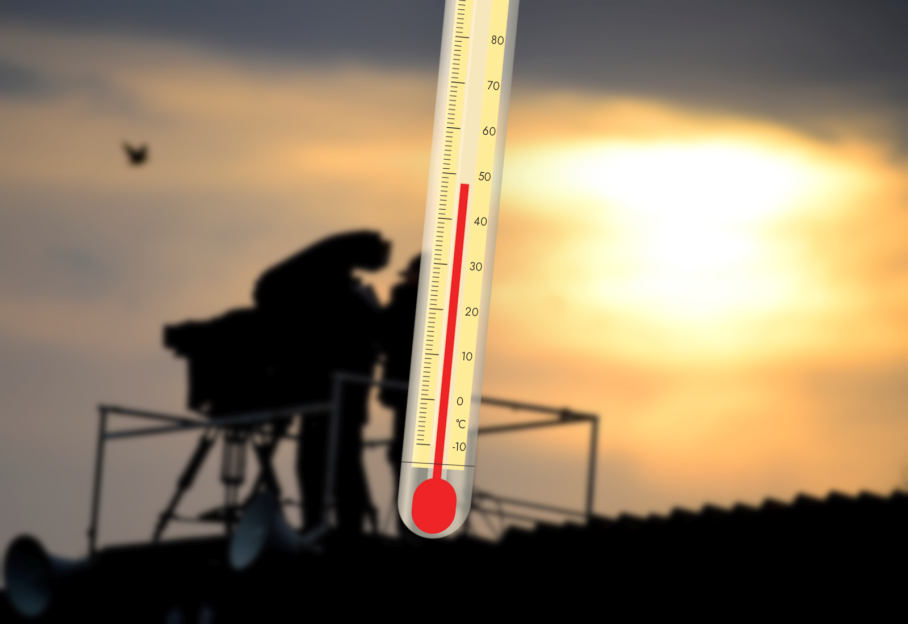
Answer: 48 °C
